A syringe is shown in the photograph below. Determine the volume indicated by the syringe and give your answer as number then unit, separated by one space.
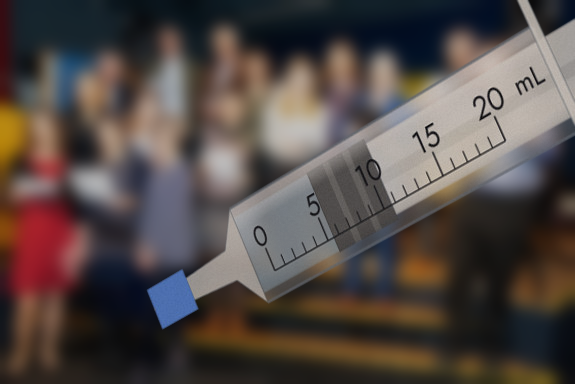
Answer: 5.5 mL
